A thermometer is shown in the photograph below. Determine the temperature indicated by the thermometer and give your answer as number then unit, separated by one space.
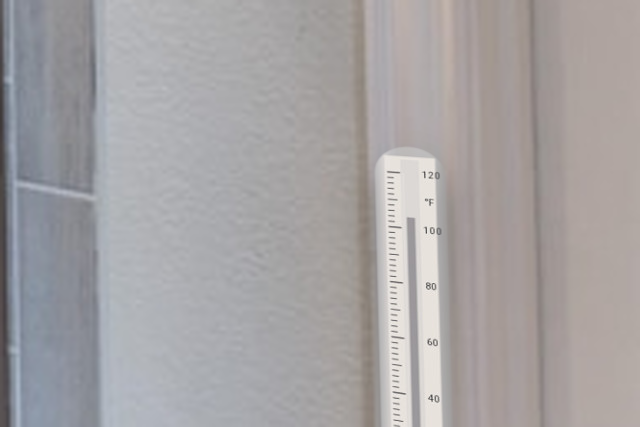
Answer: 104 °F
